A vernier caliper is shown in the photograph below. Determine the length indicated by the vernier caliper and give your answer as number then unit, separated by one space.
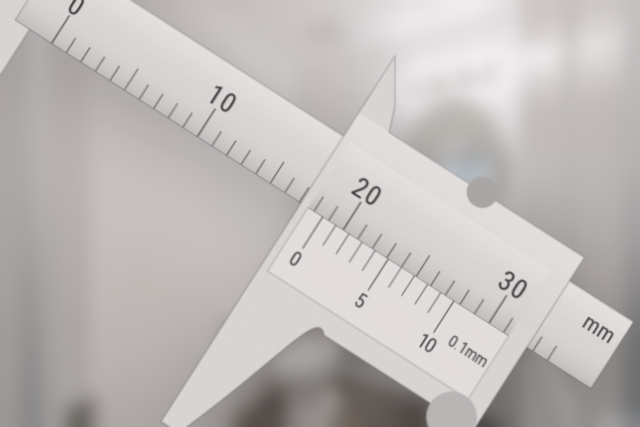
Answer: 18.6 mm
